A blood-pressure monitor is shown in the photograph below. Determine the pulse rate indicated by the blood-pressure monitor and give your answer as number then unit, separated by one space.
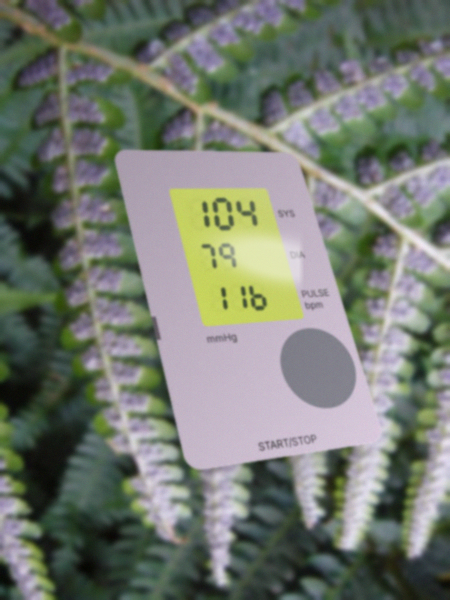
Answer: 116 bpm
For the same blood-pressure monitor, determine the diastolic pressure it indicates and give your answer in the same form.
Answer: 79 mmHg
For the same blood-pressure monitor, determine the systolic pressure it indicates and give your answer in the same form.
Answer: 104 mmHg
